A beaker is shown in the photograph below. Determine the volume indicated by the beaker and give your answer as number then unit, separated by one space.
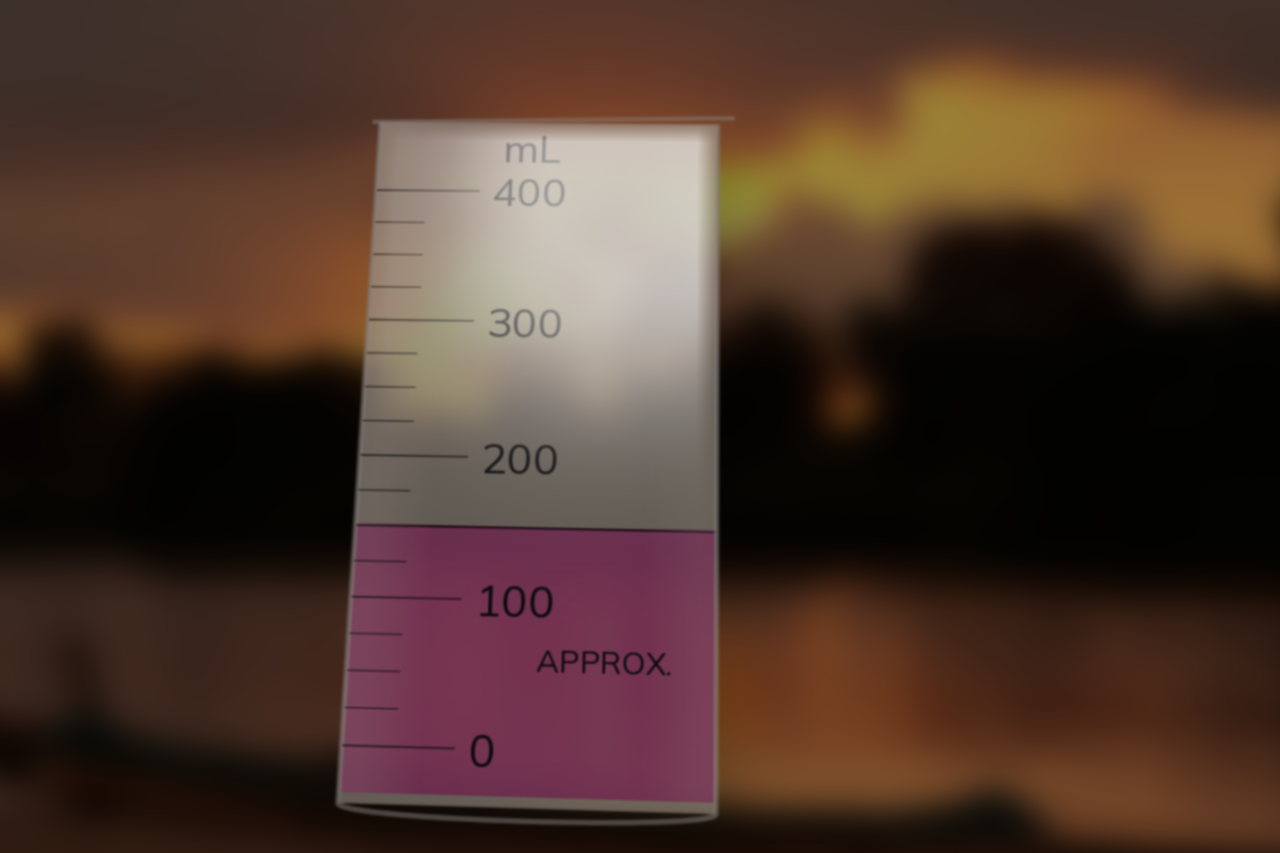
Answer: 150 mL
